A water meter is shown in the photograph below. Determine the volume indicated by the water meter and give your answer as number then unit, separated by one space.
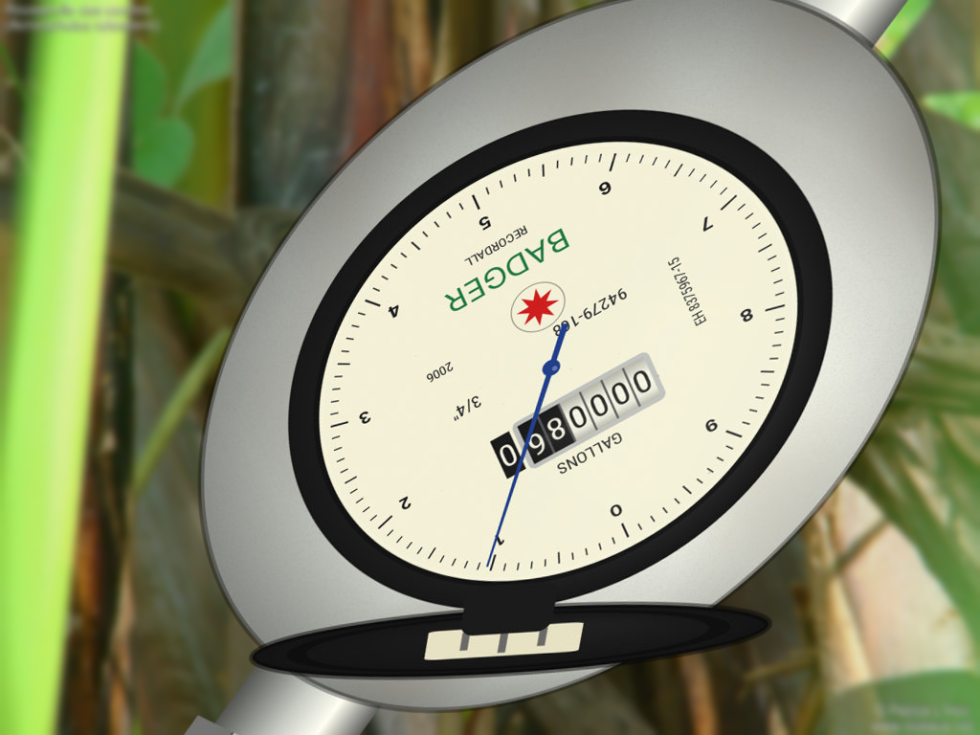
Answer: 861.0 gal
